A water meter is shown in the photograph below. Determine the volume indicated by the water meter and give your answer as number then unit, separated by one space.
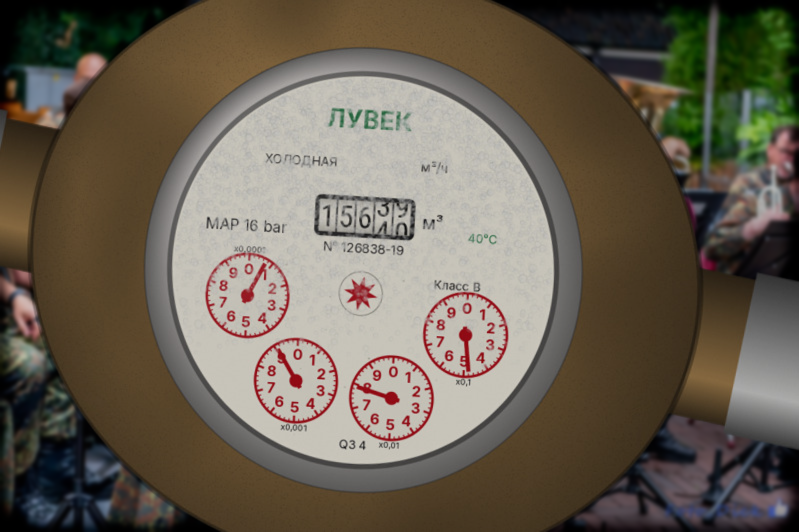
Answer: 15639.4790 m³
